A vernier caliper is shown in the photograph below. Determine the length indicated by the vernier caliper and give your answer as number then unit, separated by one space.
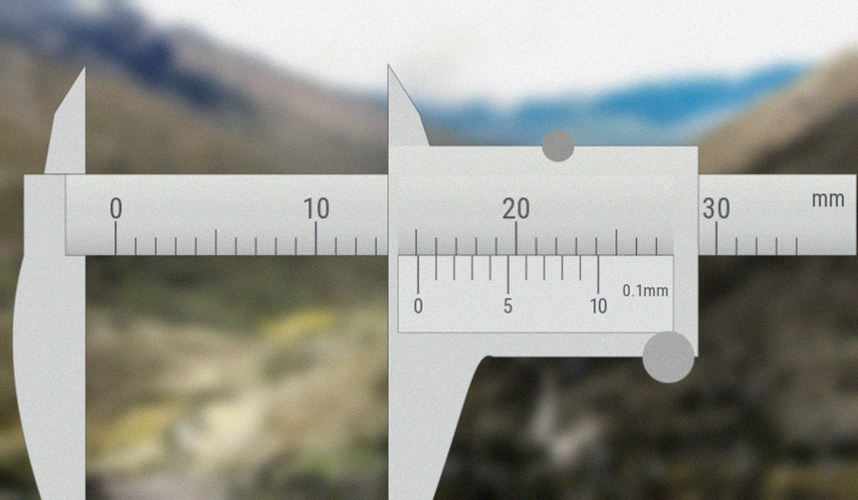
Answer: 15.1 mm
